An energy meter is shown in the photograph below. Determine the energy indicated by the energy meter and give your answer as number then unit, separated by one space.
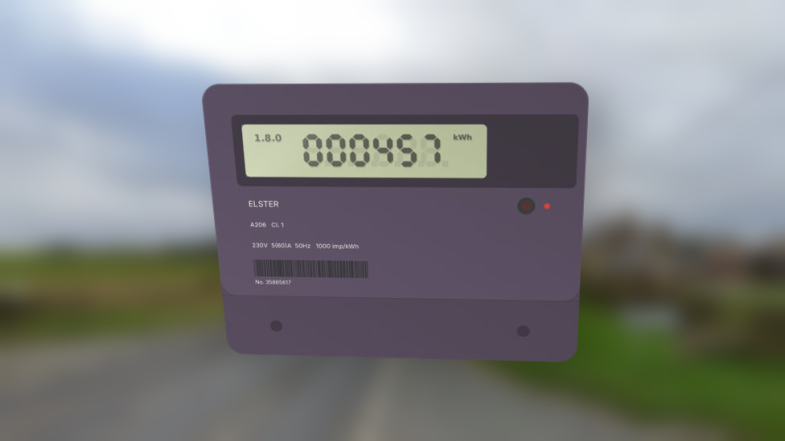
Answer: 457 kWh
